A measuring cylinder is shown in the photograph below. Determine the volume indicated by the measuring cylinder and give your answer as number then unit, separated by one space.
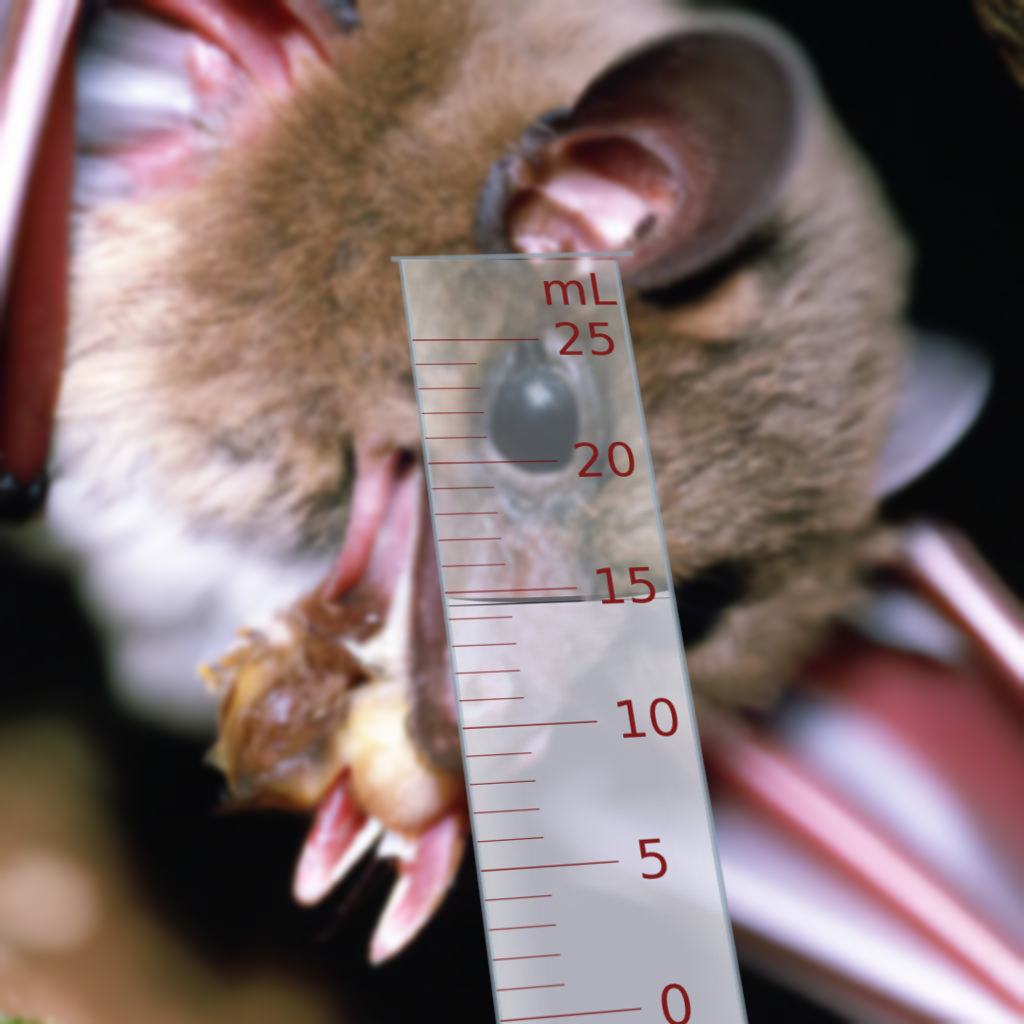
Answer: 14.5 mL
